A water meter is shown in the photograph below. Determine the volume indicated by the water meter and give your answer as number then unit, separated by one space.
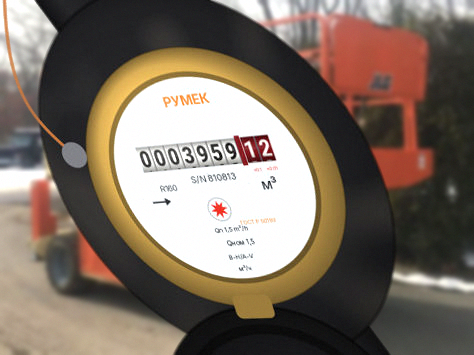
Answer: 3959.12 m³
